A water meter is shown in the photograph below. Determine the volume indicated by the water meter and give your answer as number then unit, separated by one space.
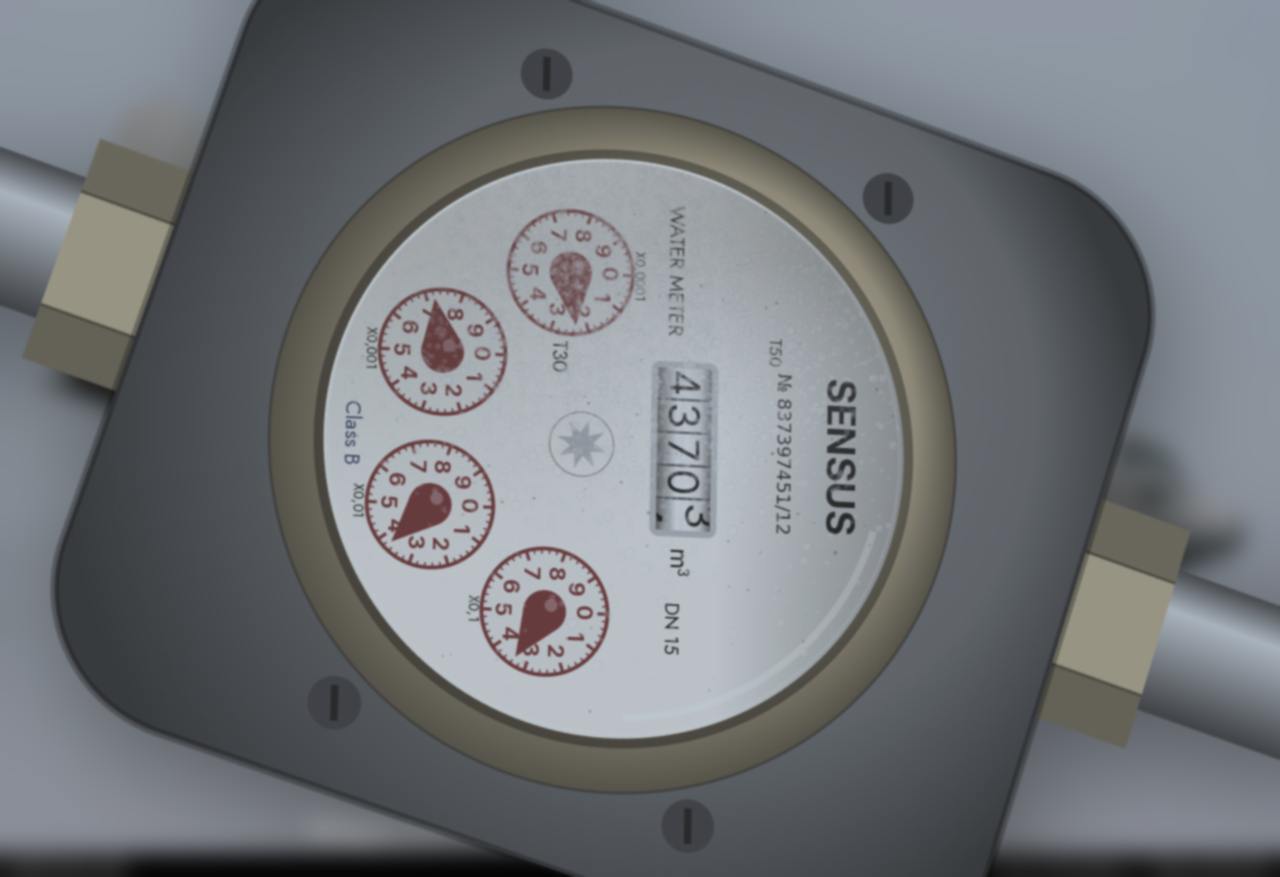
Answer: 43703.3372 m³
